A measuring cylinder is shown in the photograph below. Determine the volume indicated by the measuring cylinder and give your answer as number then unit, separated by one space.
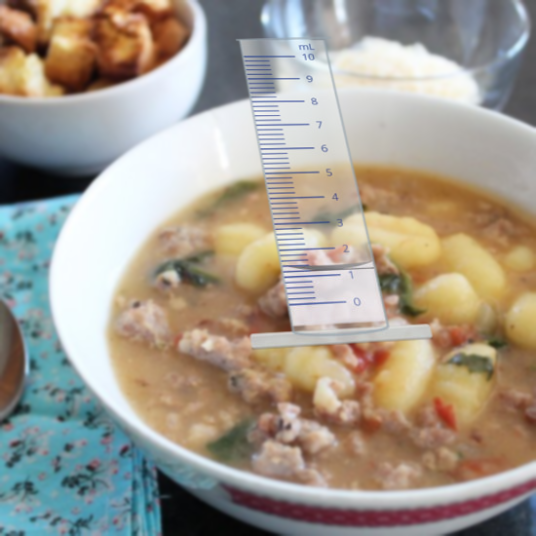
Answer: 1.2 mL
